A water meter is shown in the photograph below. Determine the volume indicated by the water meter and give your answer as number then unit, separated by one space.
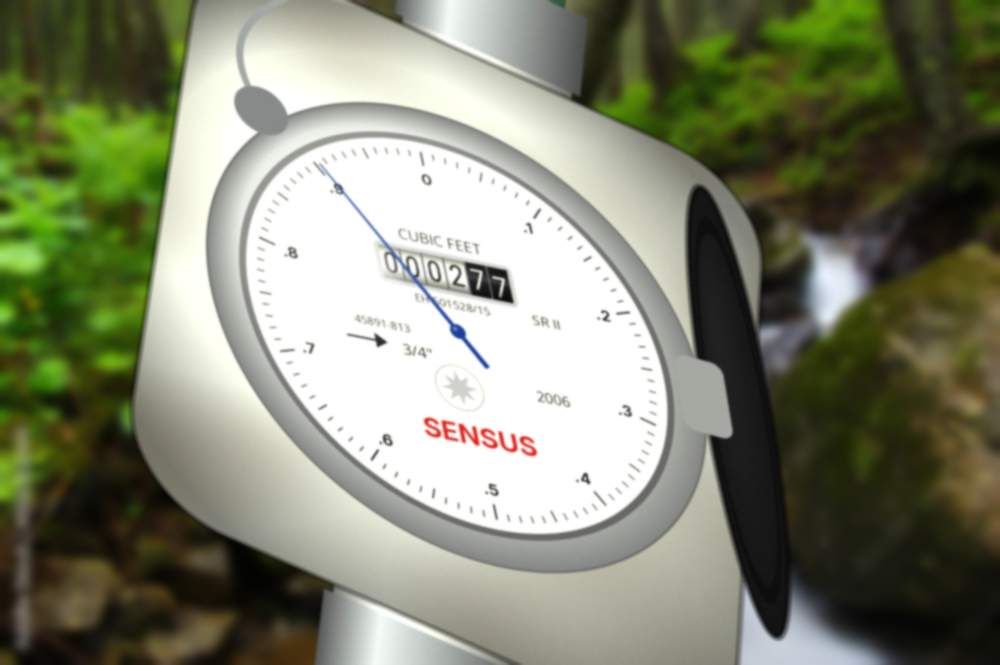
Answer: 276.90 ft³
